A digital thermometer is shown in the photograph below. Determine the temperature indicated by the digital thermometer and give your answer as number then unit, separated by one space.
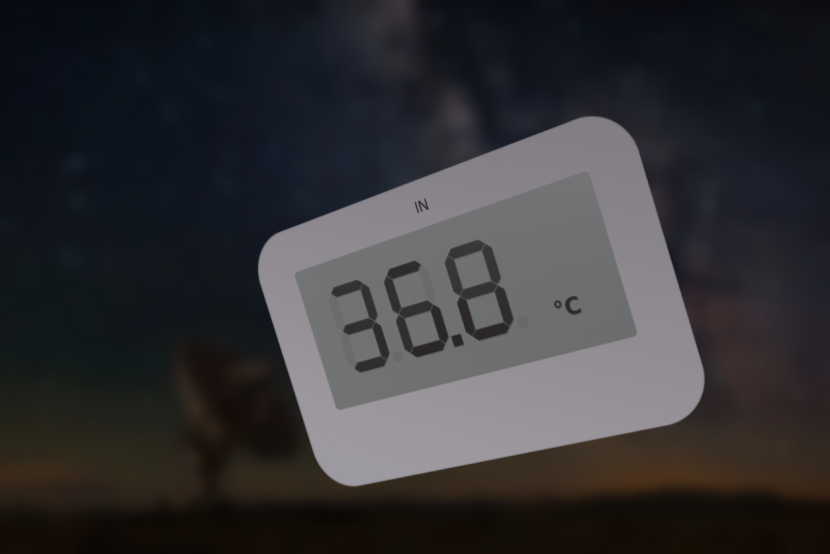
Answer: 36.8 °C
